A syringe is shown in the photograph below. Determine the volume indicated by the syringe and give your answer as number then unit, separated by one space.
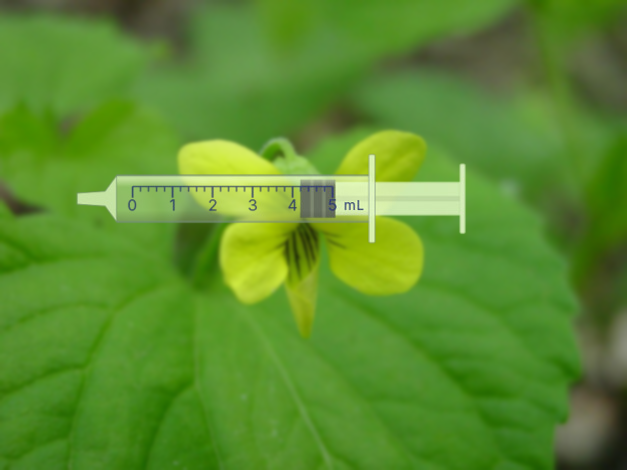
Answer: 4.2 mL
